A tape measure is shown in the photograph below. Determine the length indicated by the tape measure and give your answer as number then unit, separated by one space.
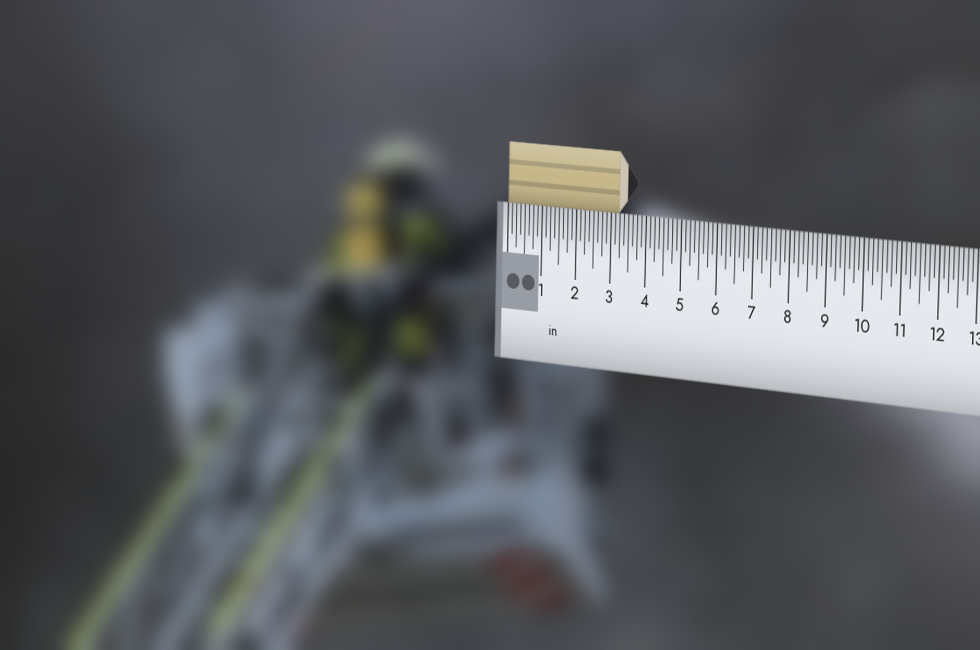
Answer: 3.75 in
